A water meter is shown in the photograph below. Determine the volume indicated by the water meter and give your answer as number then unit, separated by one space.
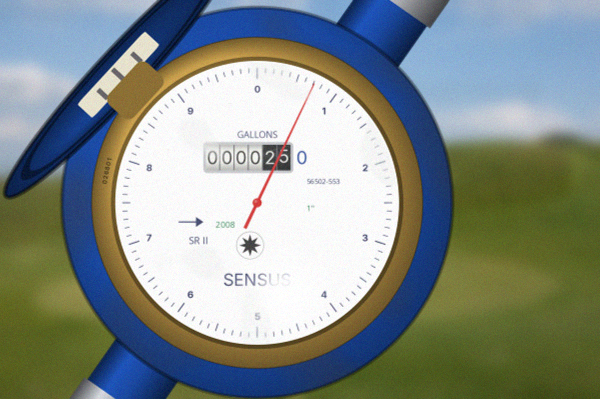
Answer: 250.7 gal
